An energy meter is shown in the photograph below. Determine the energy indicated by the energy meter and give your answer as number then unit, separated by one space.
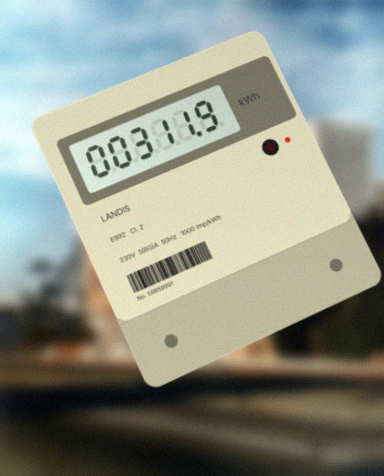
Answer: 311.9 kWh
